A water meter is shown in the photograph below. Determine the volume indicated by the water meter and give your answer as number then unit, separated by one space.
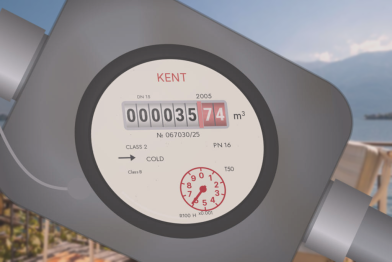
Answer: 35.746 m³
